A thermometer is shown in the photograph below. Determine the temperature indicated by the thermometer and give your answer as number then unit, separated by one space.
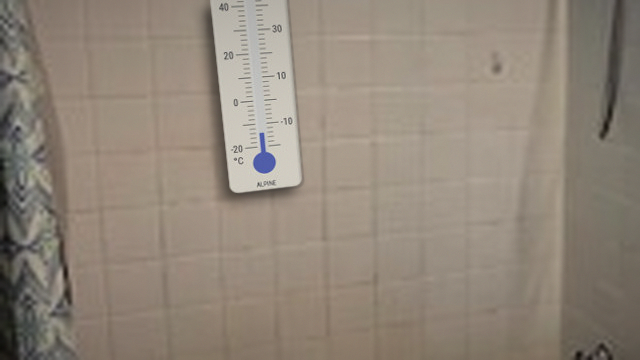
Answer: -14 °C
